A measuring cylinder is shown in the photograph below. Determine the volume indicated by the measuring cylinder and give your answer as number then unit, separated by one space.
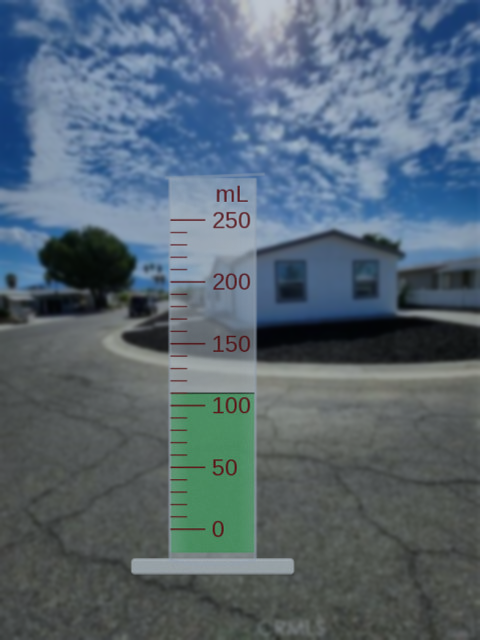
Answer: 110 mL
